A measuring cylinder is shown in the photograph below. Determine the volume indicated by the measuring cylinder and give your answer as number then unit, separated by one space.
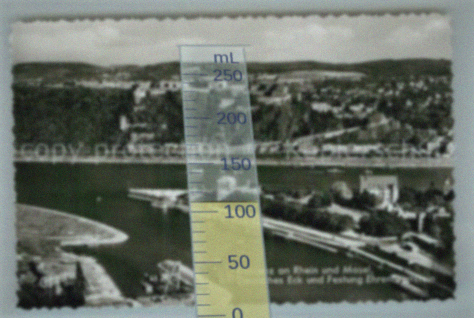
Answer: 110 mL
